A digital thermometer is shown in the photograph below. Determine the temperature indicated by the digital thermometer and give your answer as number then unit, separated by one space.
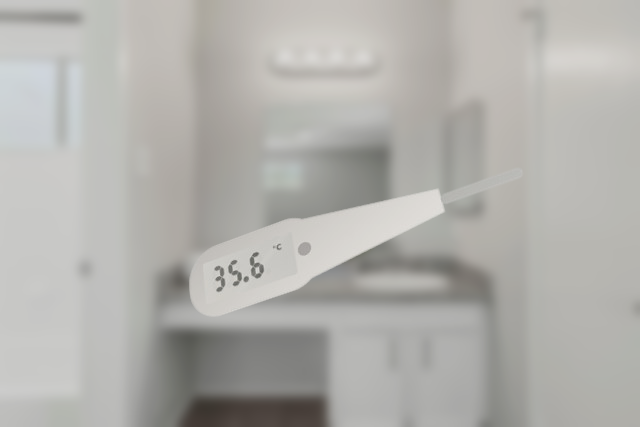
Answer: 35.6 °C
